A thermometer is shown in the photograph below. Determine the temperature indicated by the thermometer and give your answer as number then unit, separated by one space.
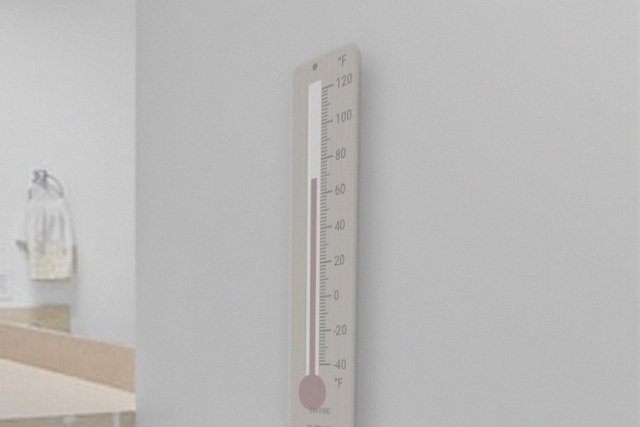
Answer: 70 °F
